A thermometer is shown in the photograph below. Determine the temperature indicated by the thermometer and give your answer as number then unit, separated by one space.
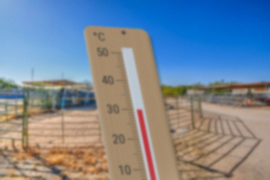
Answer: 30 °C
